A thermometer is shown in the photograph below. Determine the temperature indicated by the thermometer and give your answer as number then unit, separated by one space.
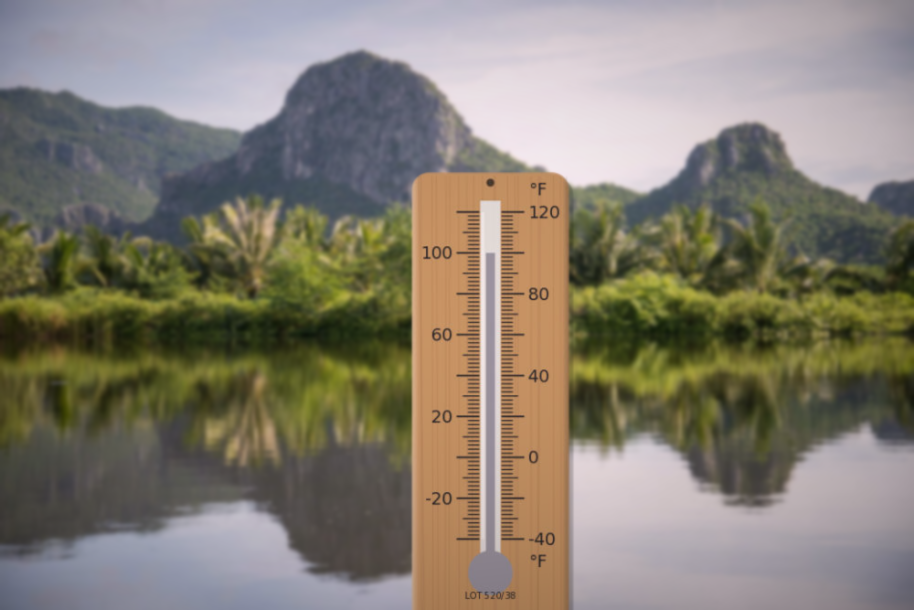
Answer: 100 °F
